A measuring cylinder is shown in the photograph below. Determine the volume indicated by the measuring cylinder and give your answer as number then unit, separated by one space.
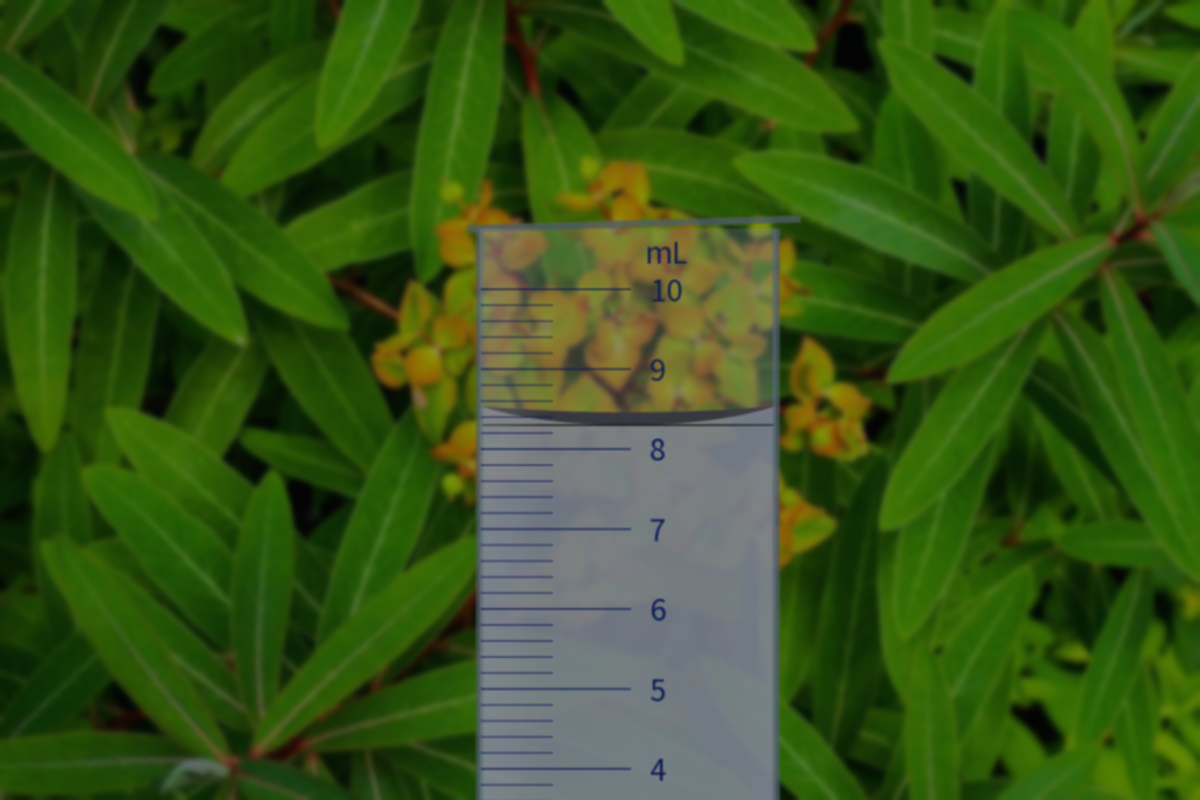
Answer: 8.3 mL
